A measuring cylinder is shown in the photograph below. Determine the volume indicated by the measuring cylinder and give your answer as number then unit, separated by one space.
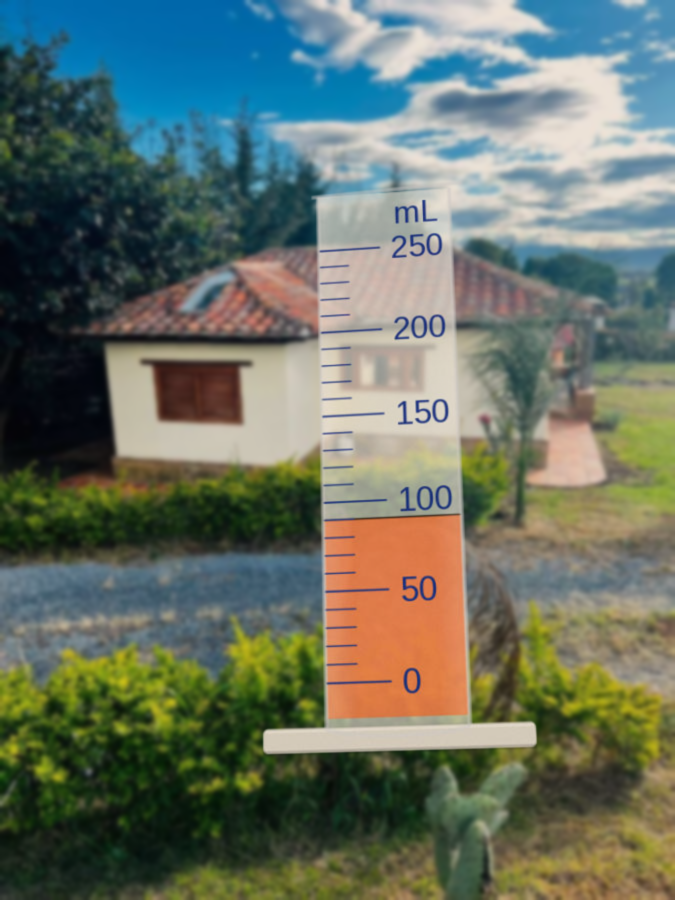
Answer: 90 mL
